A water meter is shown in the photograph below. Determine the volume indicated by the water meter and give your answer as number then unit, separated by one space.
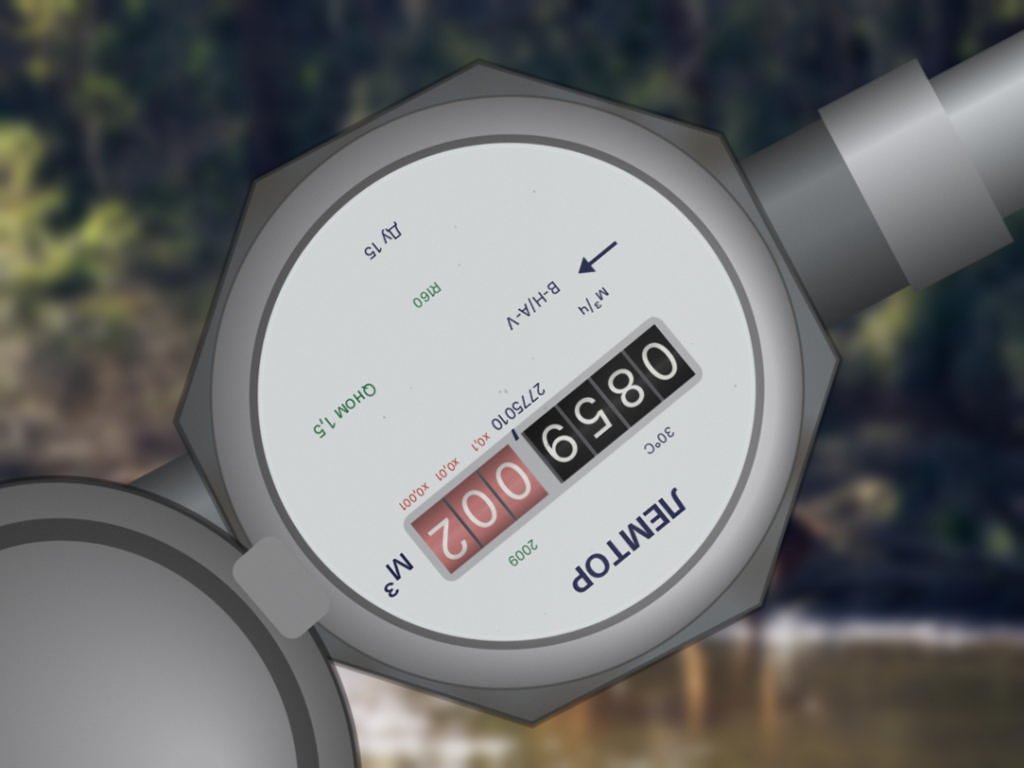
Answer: 859.002 m³
